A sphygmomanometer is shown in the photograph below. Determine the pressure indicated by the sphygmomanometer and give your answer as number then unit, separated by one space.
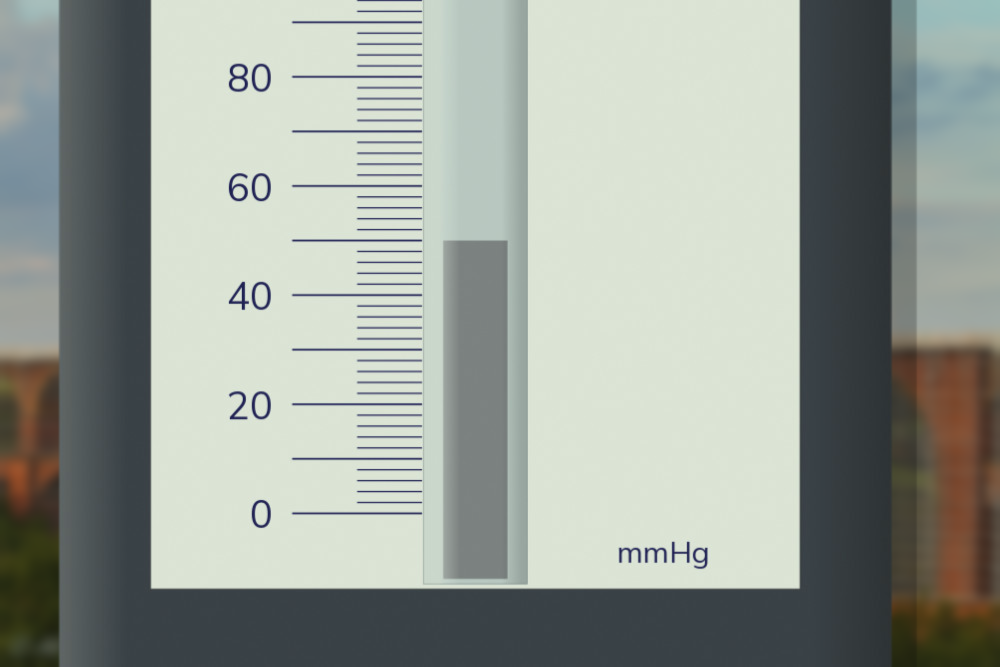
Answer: 50 mmHg
